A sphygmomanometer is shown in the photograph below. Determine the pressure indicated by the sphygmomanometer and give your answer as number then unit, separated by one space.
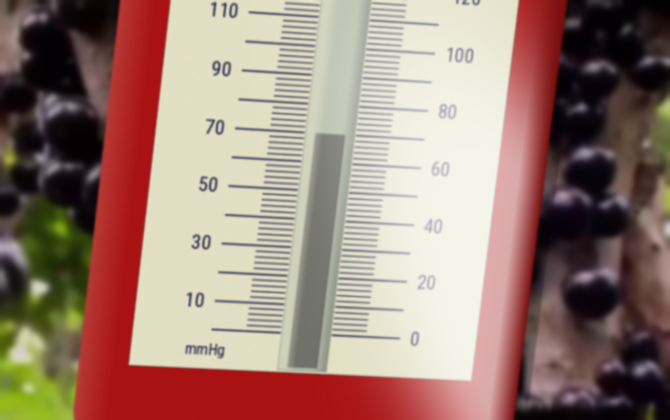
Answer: 70 mmHg
